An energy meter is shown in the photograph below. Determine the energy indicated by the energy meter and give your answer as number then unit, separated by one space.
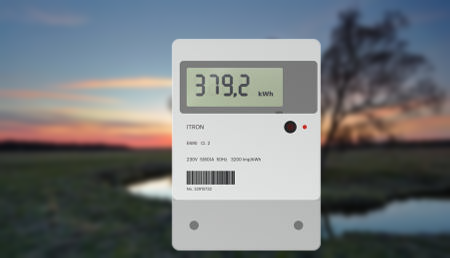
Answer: 379.2 kWh
